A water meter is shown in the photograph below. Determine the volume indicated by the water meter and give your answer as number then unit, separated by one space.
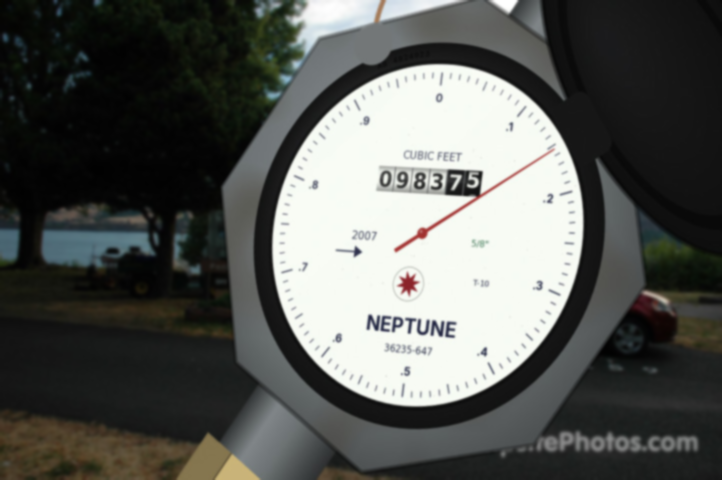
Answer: 98375.15 ft³
